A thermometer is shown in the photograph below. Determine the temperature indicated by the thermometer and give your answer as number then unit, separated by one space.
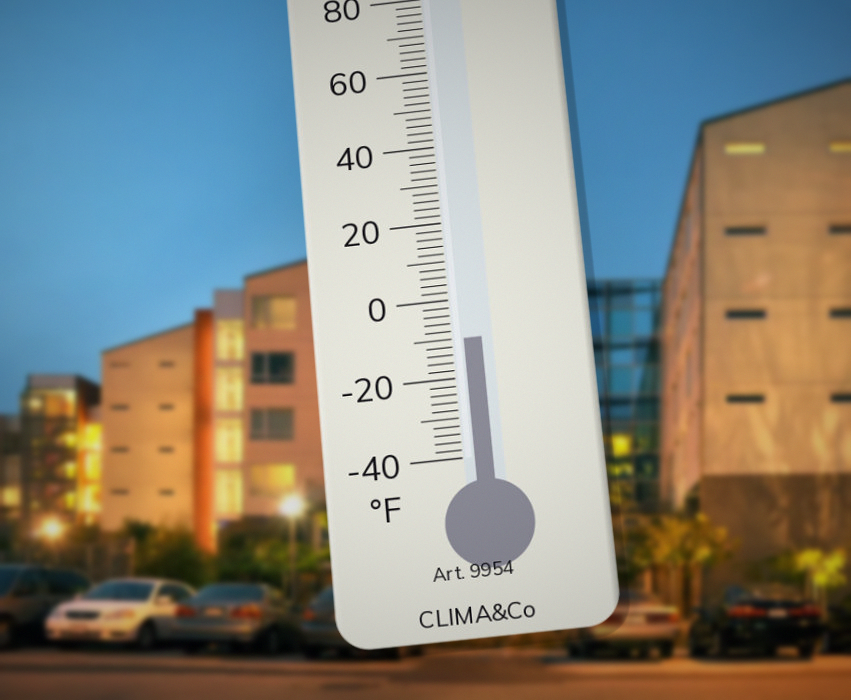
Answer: -10 °F
